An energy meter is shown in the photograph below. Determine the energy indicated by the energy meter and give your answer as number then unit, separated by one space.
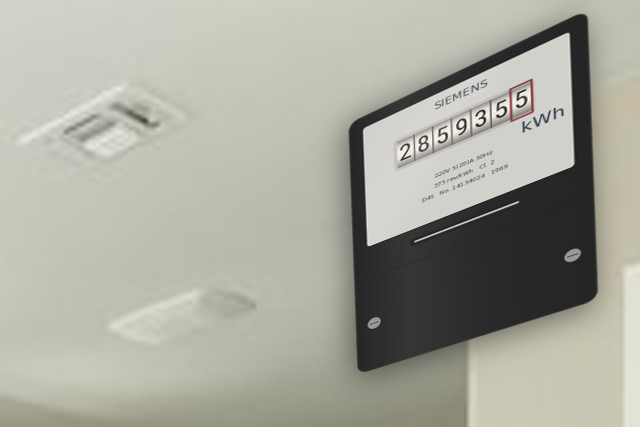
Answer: 285935.5 kWh
